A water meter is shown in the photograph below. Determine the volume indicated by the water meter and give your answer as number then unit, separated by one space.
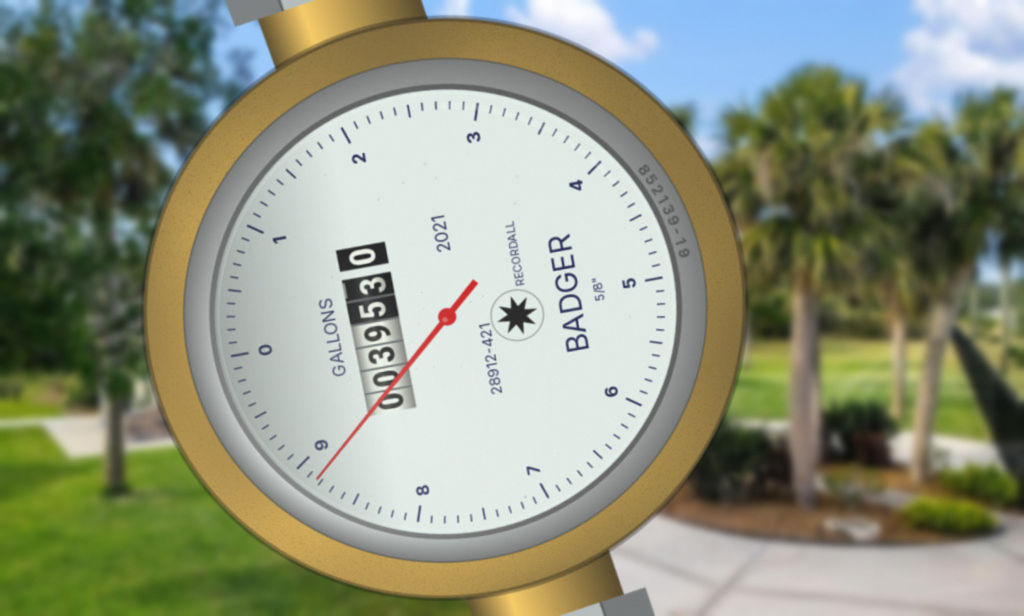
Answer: 39528.8 gal
